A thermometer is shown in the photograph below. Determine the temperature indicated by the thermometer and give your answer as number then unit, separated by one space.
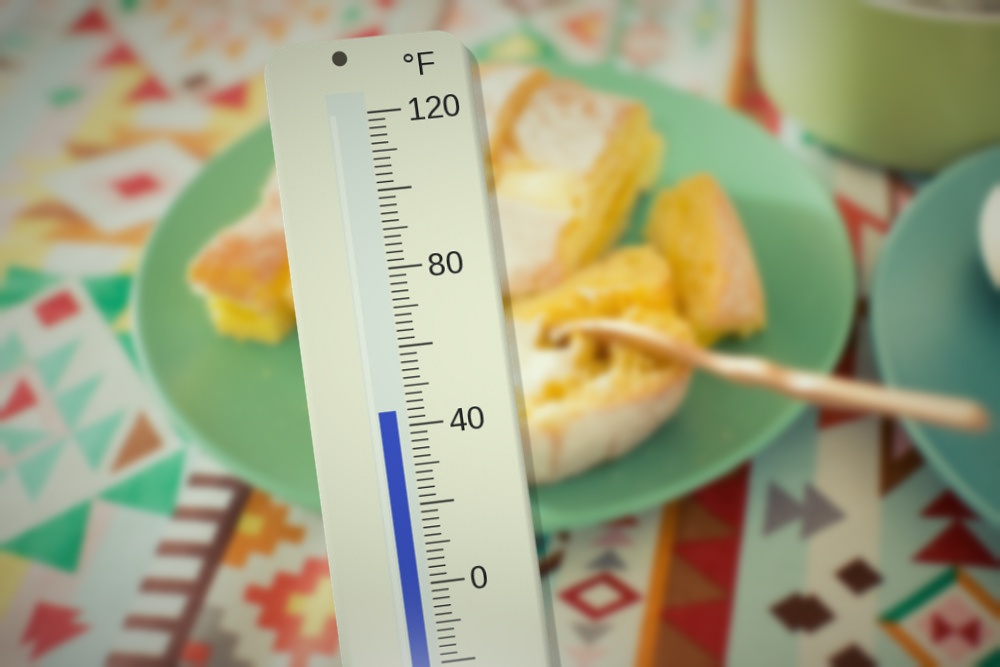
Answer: 44 °F
